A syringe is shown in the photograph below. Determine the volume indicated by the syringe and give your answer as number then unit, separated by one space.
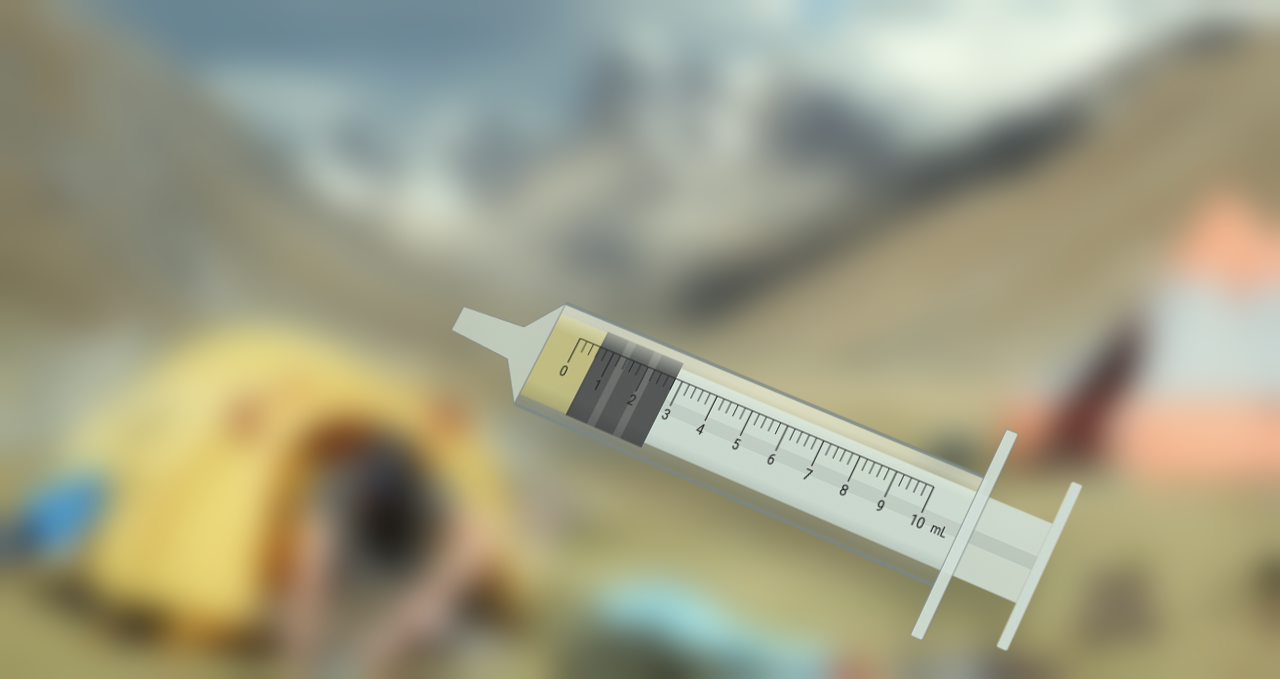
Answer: 0.6 mL
